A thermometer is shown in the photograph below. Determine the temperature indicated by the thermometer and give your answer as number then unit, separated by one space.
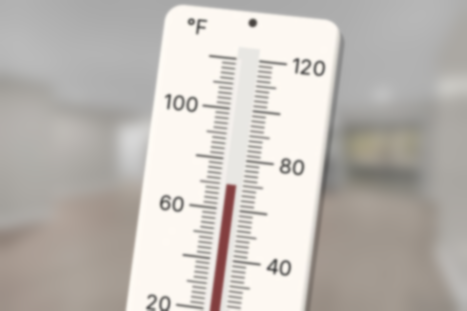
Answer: 70 °F
